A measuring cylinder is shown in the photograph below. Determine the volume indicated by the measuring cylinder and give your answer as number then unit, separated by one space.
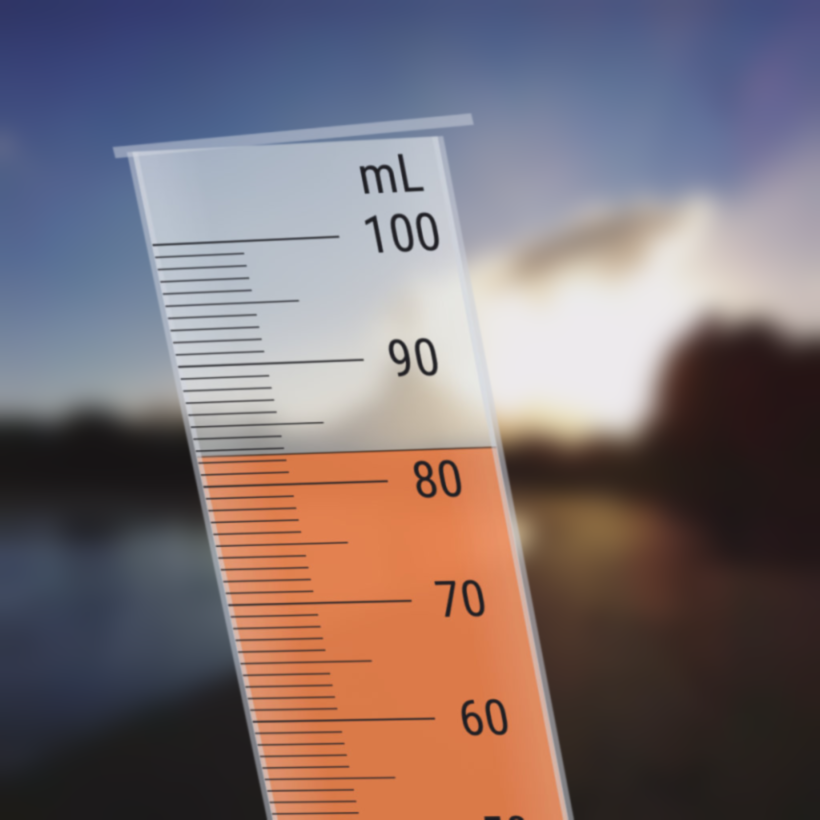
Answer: 82.5 mL
